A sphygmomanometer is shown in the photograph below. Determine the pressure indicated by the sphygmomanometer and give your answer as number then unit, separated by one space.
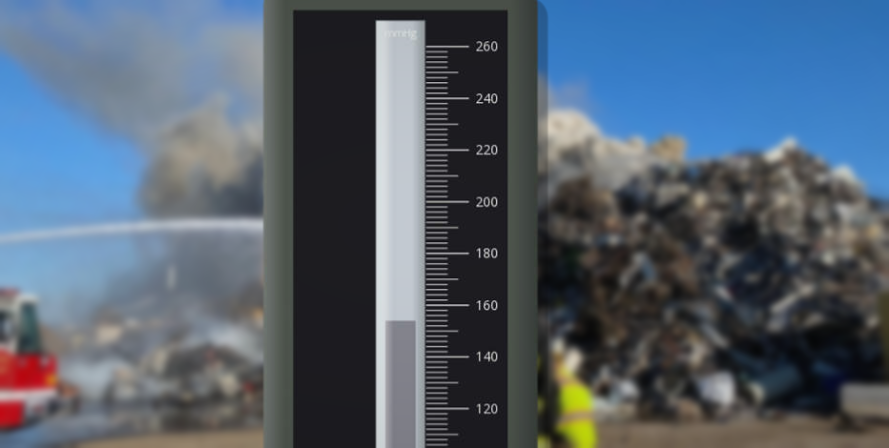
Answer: 154 mmHg
